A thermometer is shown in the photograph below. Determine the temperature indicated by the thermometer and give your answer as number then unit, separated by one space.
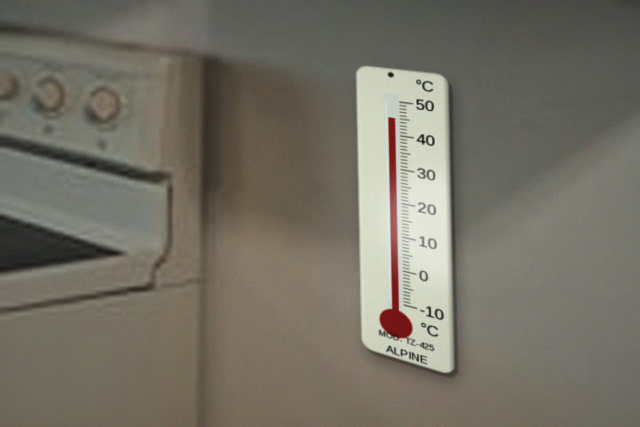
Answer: 45 °C
